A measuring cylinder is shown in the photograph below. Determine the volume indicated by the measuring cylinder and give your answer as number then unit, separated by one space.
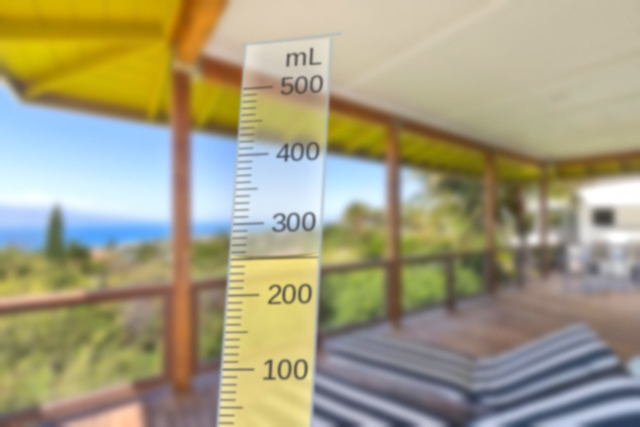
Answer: 250 mL
